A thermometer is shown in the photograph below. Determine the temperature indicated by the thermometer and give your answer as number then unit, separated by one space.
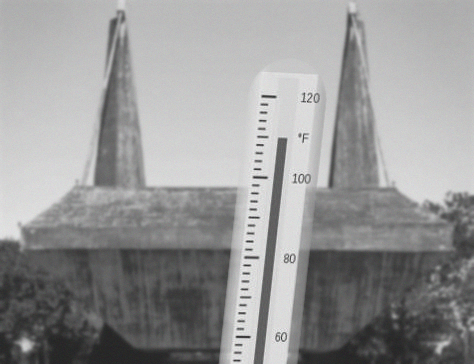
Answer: 110 °F
